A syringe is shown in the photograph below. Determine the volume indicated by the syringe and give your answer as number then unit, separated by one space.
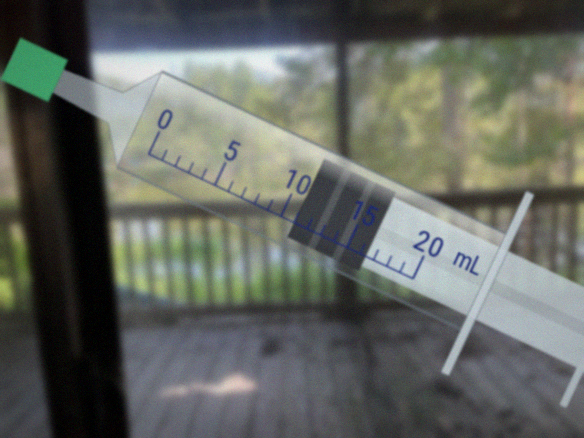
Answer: 11 mL
